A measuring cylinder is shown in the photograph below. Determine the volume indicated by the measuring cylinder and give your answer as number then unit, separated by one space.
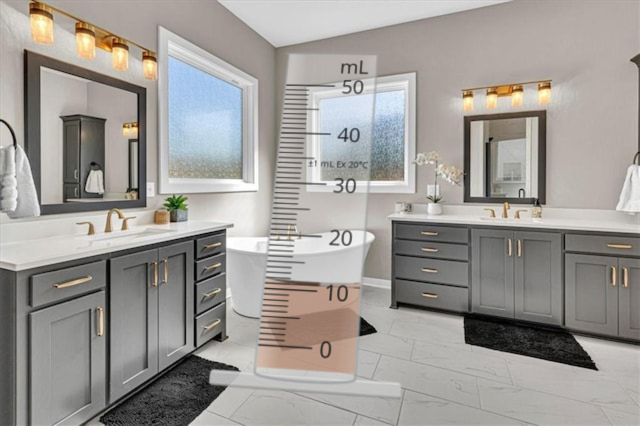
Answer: 11 mL
